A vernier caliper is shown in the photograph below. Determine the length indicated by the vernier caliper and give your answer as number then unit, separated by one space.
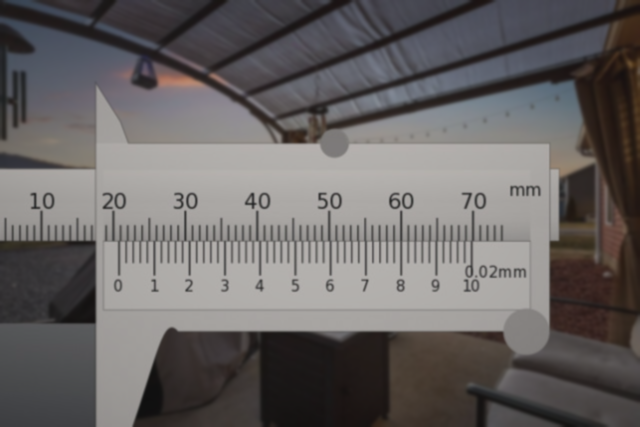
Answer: 20.8 mm
